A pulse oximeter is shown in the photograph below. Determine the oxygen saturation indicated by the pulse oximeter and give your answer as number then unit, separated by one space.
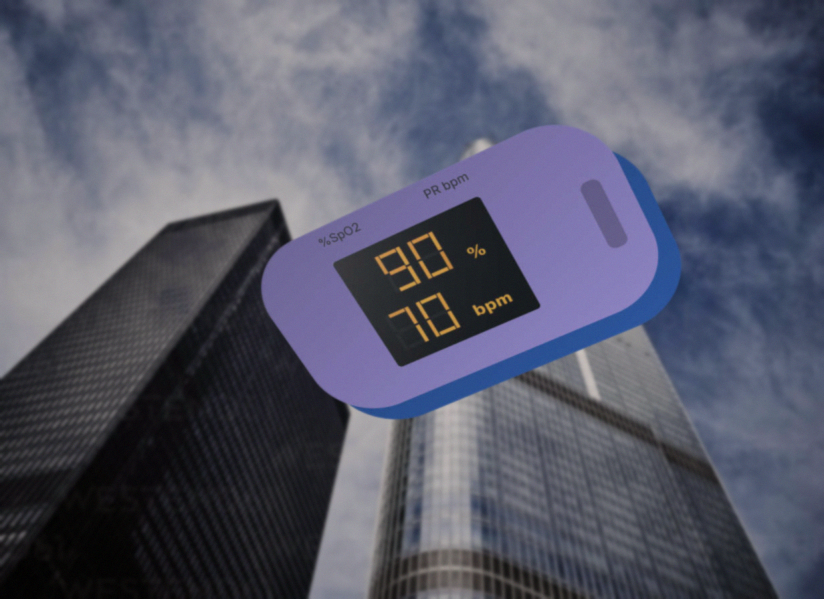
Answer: 90 %
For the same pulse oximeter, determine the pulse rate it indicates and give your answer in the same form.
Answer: 70 bpm
